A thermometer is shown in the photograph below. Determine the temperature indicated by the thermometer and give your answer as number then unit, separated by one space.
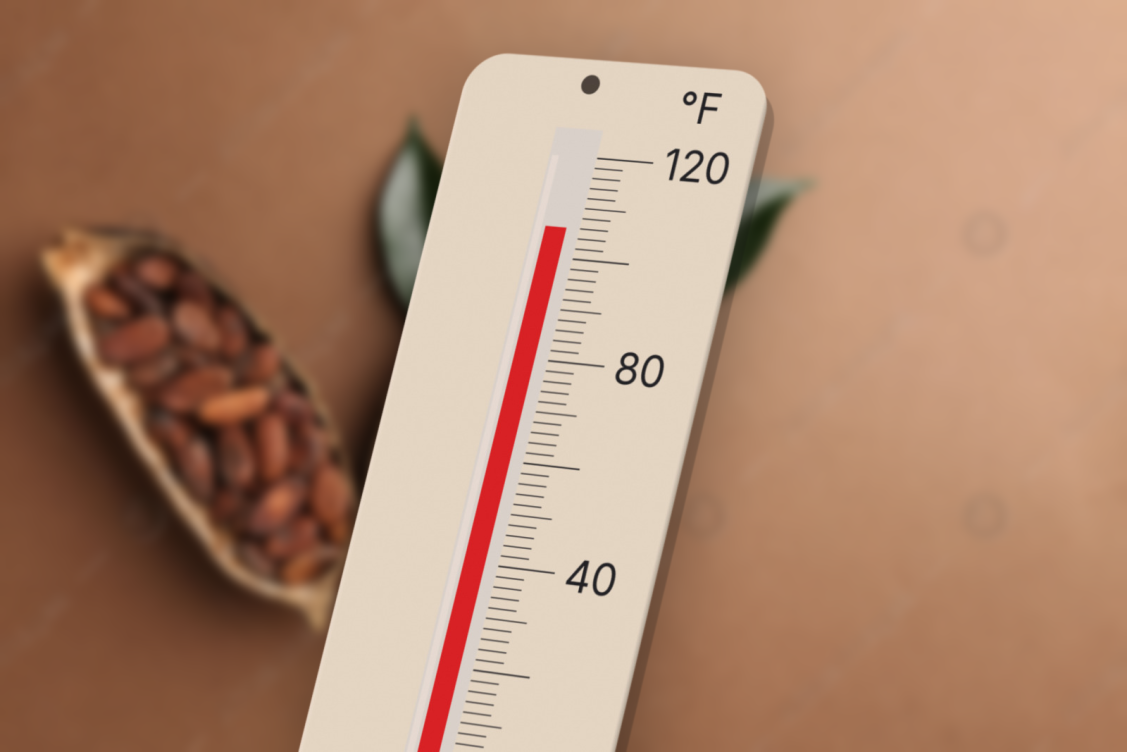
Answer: 106 °F
